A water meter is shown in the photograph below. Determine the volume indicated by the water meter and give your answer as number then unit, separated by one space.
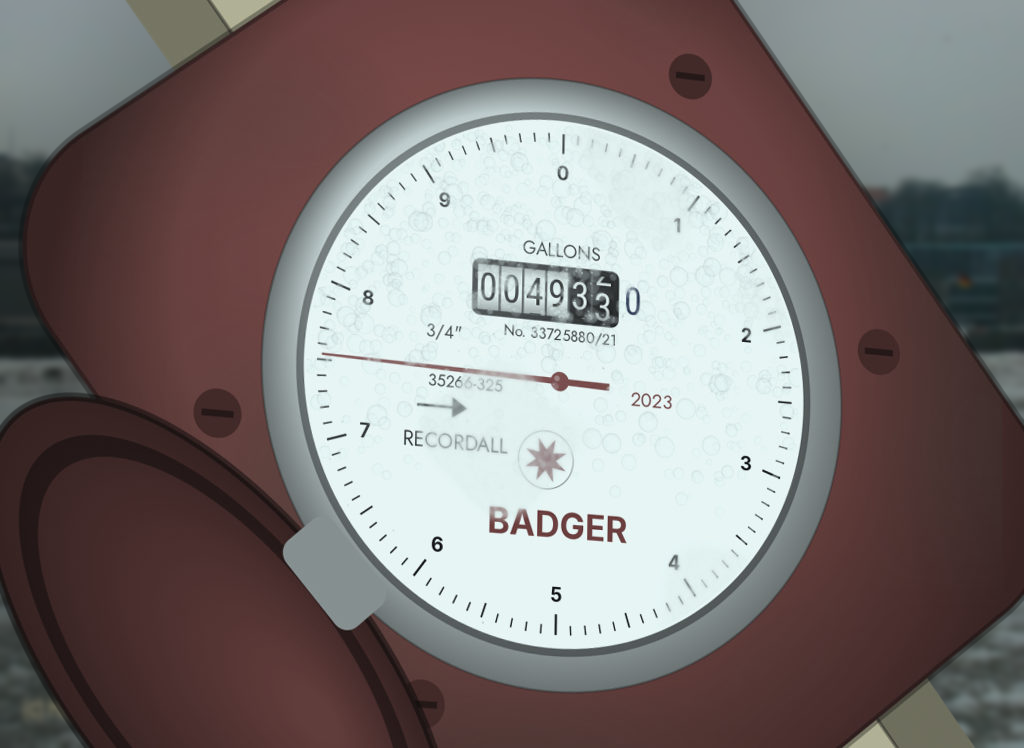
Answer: 49327.5 gal
